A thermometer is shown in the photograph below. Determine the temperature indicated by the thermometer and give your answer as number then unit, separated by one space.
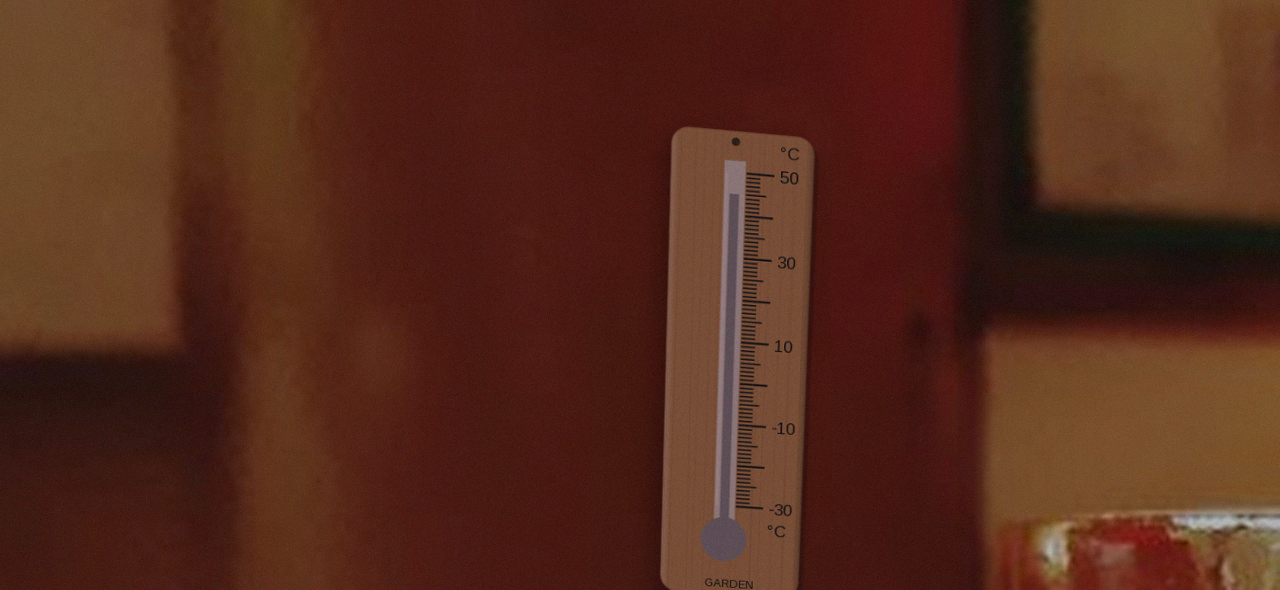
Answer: 45 °C
